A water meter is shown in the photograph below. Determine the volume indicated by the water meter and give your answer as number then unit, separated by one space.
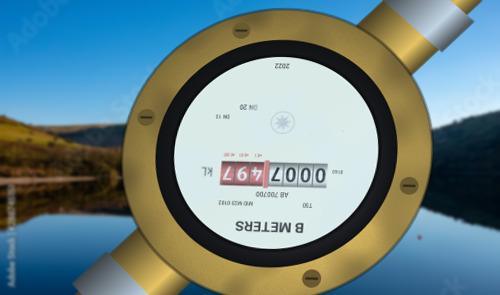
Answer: 7.497 kL
